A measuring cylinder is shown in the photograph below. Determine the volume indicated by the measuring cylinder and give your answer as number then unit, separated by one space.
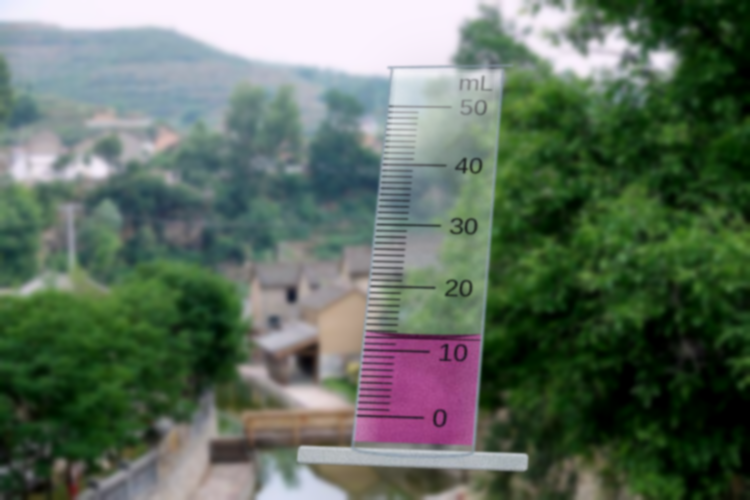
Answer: 12 mL
